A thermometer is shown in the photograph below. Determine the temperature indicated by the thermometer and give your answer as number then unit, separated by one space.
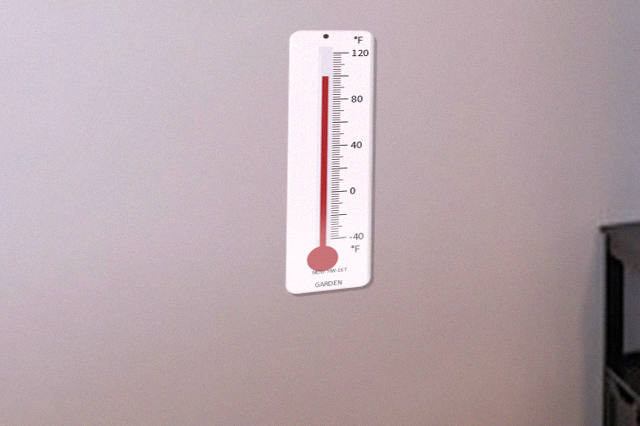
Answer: 100 °F
